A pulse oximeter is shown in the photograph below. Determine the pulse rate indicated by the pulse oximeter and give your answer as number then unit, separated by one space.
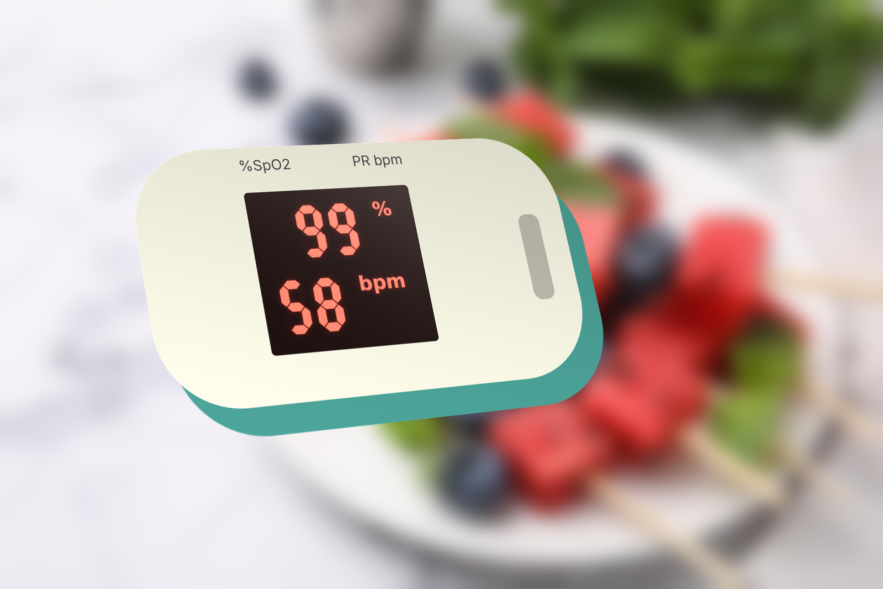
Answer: 58 bpm
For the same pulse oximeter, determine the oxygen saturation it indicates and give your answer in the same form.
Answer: 99 %
